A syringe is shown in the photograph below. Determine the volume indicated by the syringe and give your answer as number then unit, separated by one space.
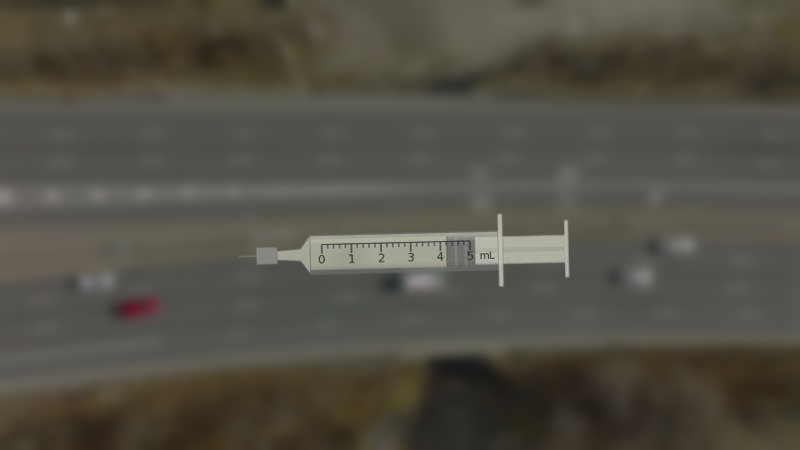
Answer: 4.2 mL
